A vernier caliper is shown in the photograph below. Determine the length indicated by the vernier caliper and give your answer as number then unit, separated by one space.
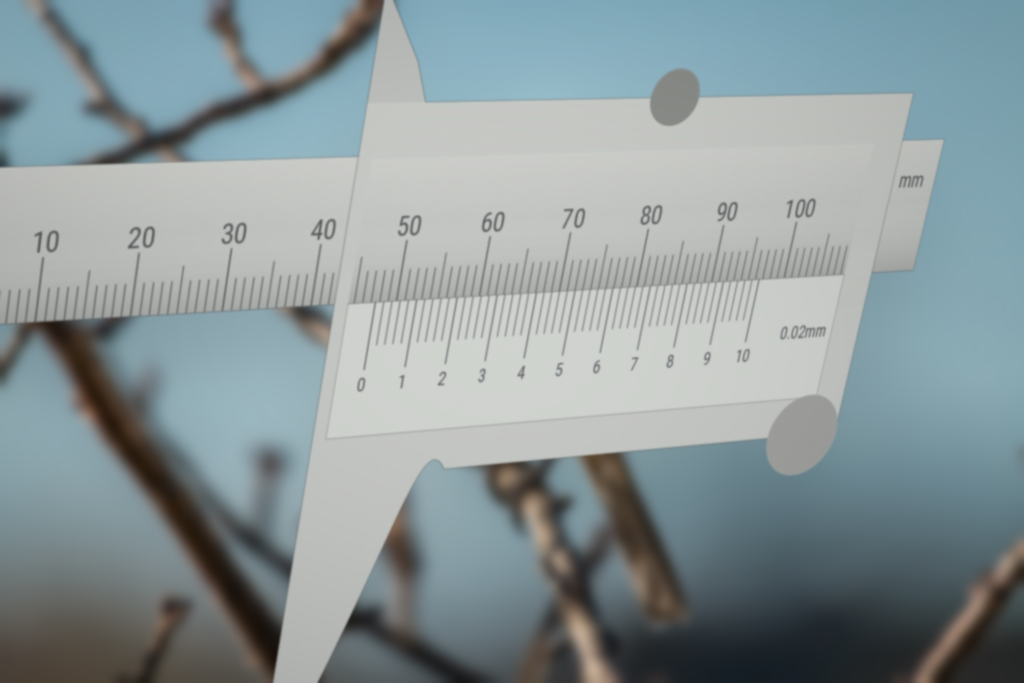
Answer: 47.5 mm
